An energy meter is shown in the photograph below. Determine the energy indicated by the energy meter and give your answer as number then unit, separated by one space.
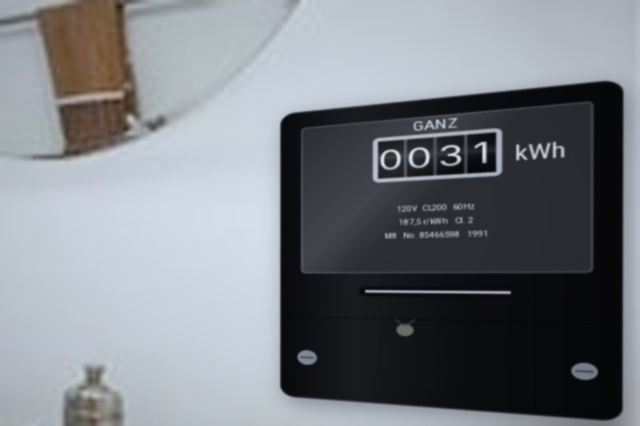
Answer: 31 kWh
